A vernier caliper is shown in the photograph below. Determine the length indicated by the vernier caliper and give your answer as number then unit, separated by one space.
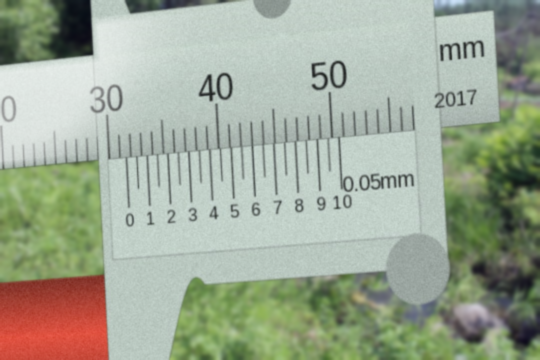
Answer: 31.6 mm
